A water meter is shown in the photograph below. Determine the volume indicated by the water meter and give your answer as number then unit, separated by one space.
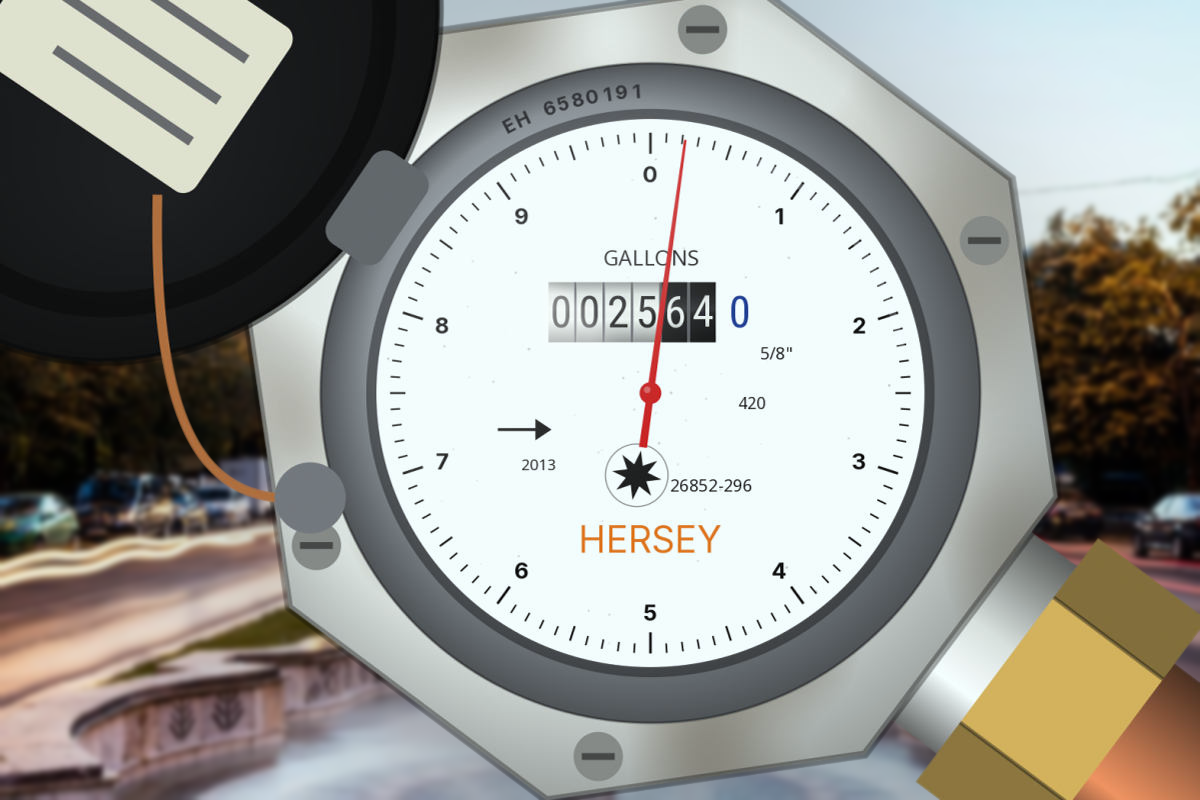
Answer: 25640.2 gal
